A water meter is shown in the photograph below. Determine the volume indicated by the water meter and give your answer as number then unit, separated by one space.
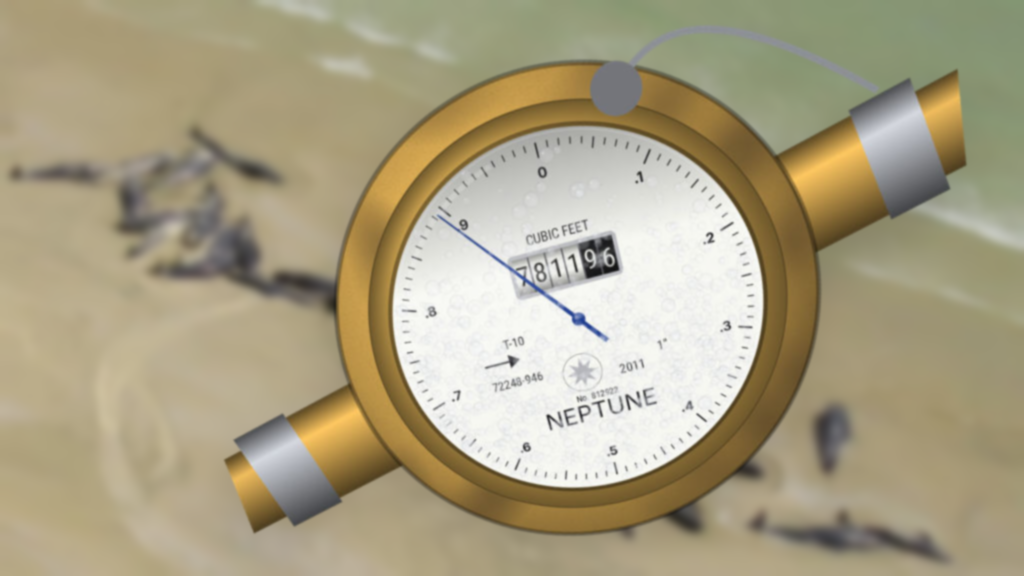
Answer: 781195.89 ft³
